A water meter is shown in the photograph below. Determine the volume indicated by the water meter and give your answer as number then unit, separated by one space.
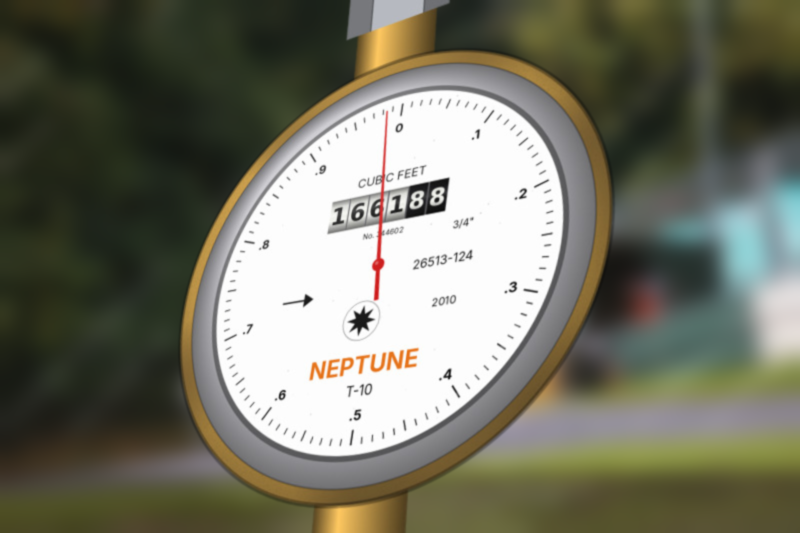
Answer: 166187.98 ft³
